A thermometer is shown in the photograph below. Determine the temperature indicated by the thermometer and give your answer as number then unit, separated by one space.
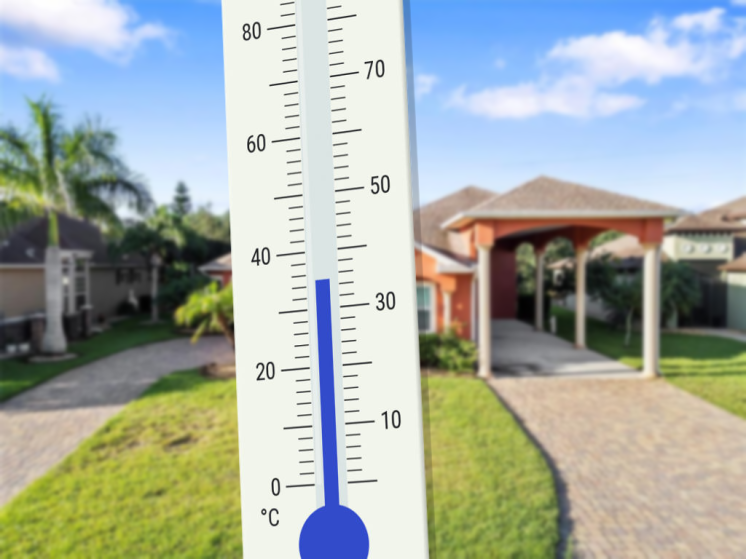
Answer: 35 °C
